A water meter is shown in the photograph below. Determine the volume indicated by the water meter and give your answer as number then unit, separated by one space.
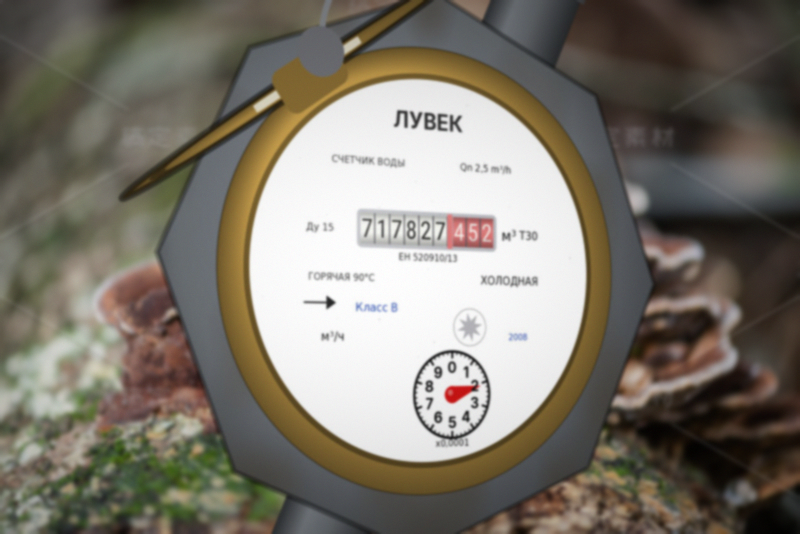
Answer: 717827.4522 m³
